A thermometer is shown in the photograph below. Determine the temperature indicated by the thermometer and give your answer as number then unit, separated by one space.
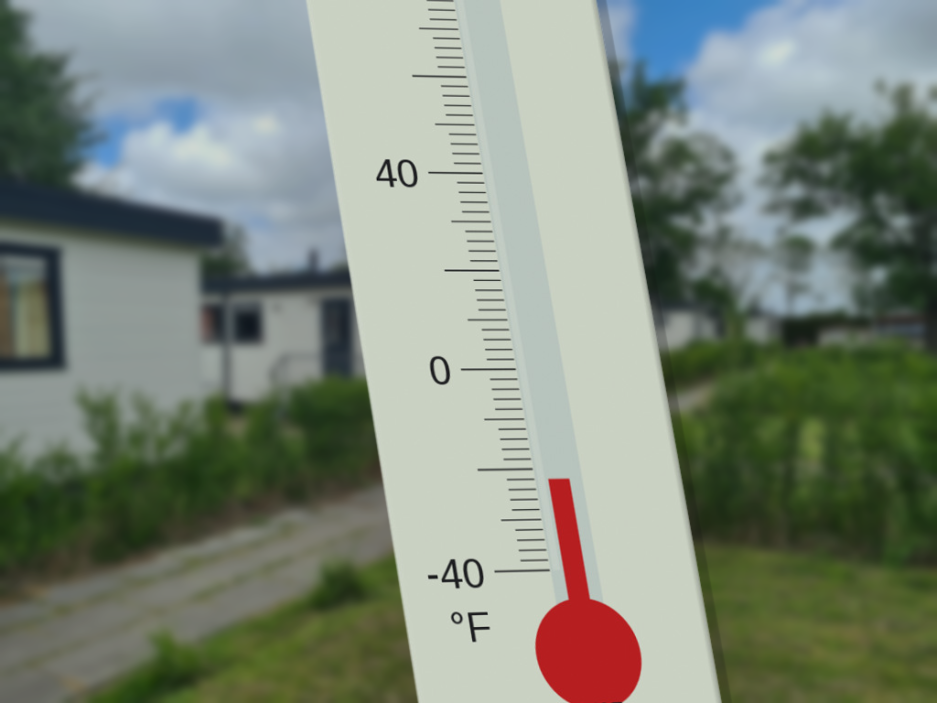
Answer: -22 °F
